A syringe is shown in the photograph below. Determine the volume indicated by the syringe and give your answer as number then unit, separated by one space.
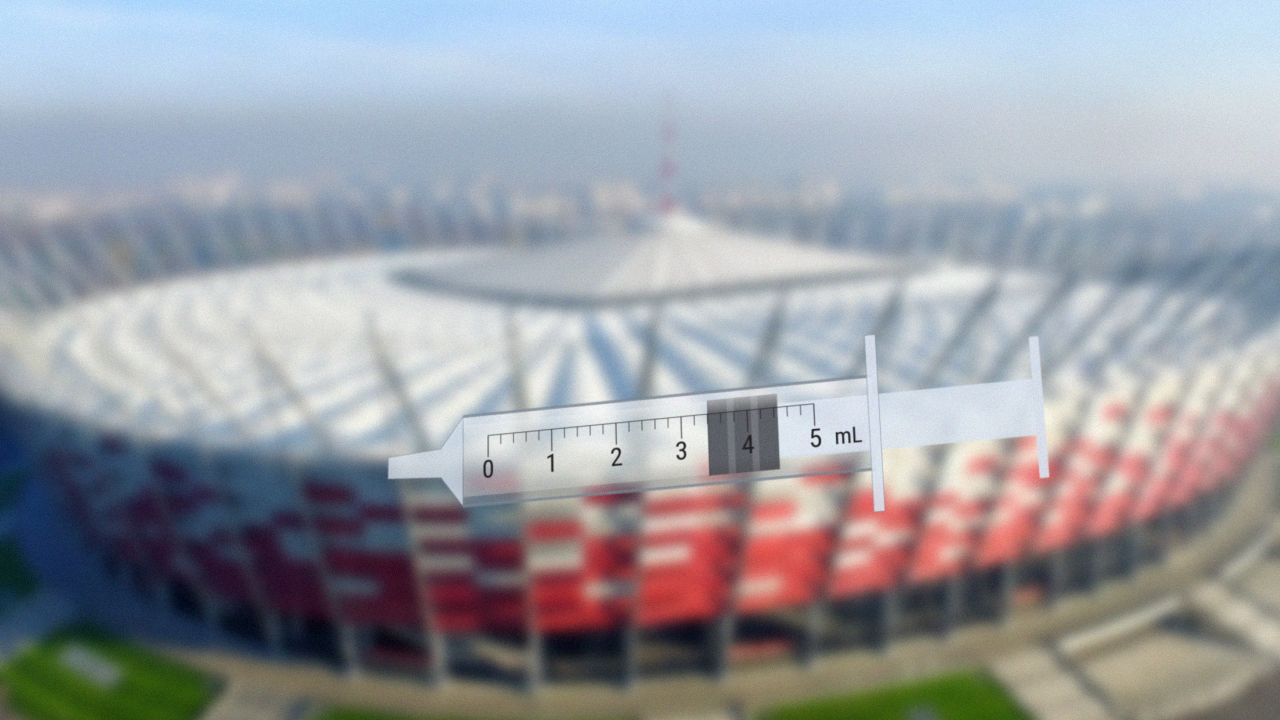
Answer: 3.4 mL
